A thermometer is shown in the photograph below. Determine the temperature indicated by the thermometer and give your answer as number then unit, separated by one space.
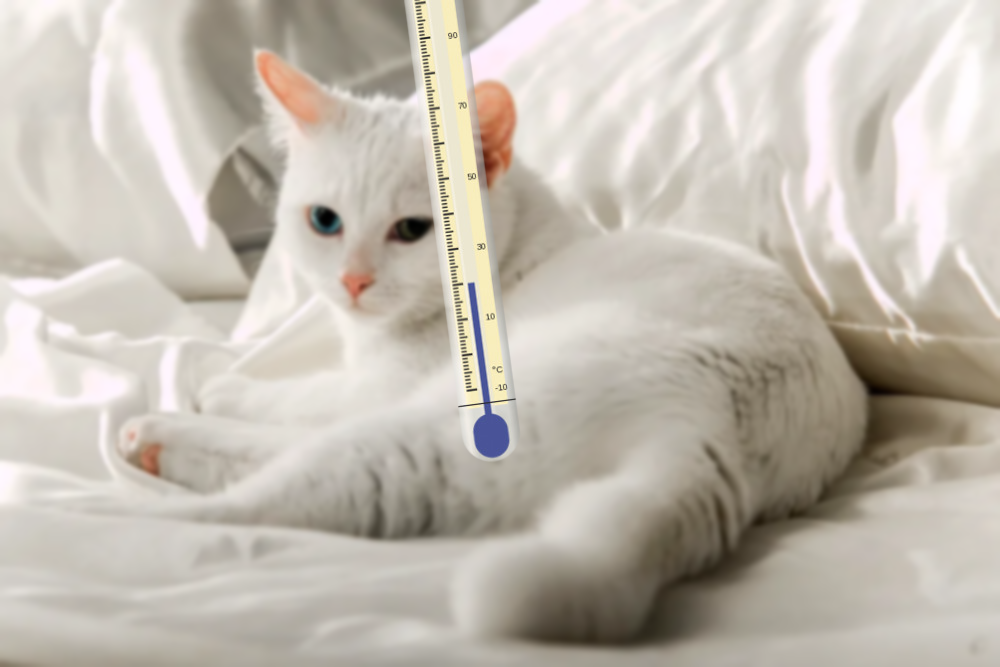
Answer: 20 °C
